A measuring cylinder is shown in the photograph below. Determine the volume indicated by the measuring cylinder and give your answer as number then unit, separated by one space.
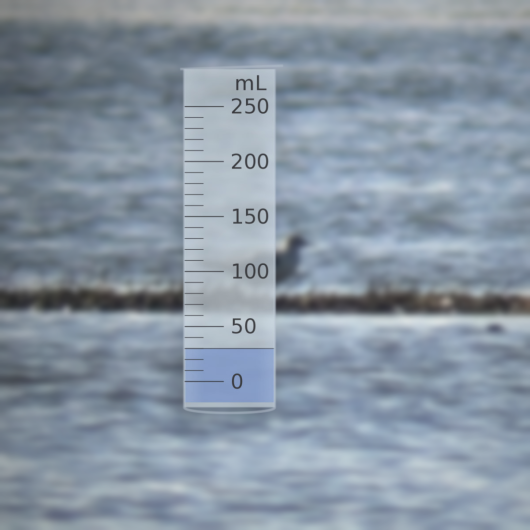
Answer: 30 mL
